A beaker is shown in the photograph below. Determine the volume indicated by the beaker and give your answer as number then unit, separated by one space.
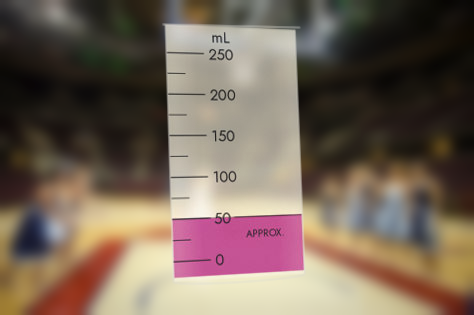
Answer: 50 mL
